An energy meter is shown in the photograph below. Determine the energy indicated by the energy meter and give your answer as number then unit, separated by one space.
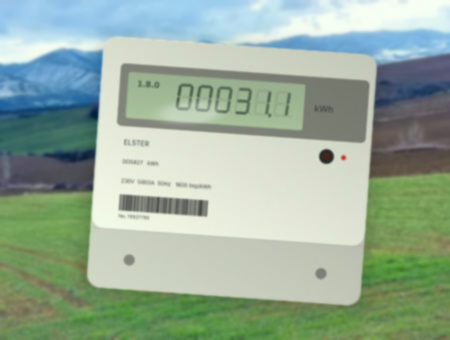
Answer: 31.1 kWh
